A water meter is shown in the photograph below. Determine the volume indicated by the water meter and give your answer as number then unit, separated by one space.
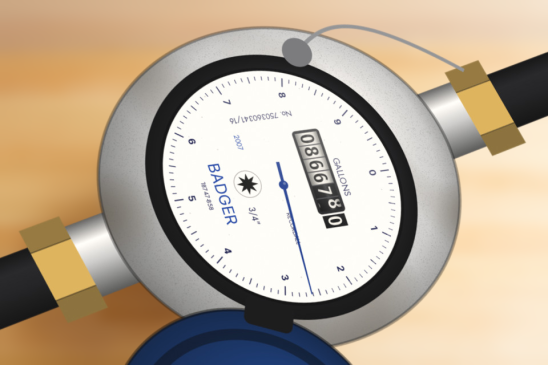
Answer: 866782.6 gal
